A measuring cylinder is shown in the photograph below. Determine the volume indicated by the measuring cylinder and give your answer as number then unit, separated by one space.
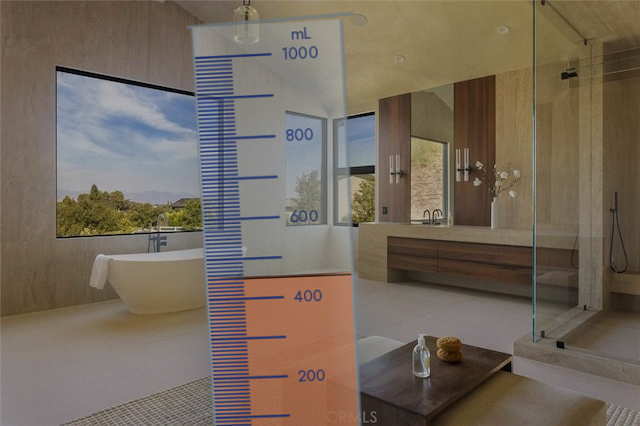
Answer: 450 mL
